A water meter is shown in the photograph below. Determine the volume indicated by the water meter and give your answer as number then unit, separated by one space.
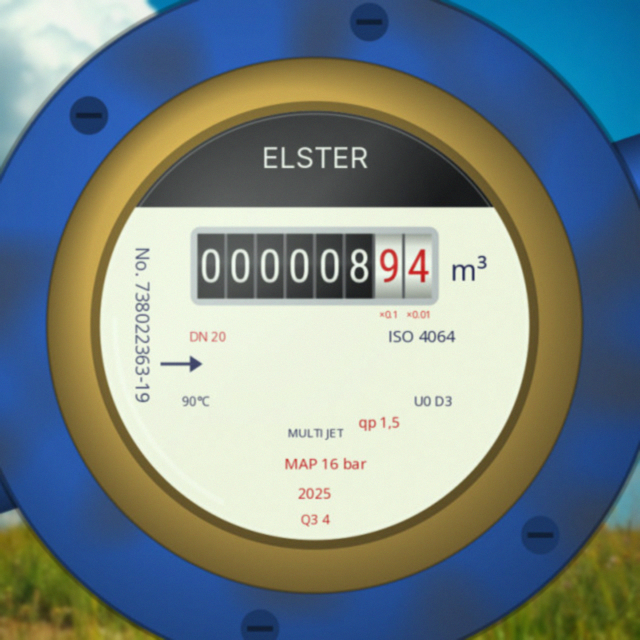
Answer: 8.94 m³
